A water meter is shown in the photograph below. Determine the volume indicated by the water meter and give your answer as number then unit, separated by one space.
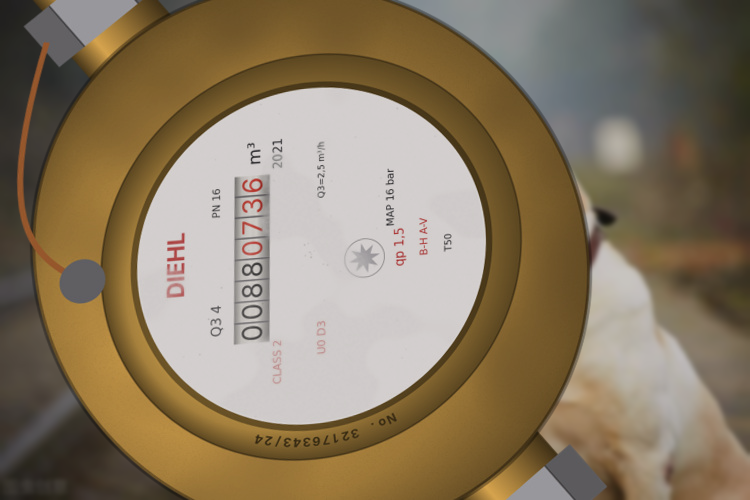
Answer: 88.0736 m³
